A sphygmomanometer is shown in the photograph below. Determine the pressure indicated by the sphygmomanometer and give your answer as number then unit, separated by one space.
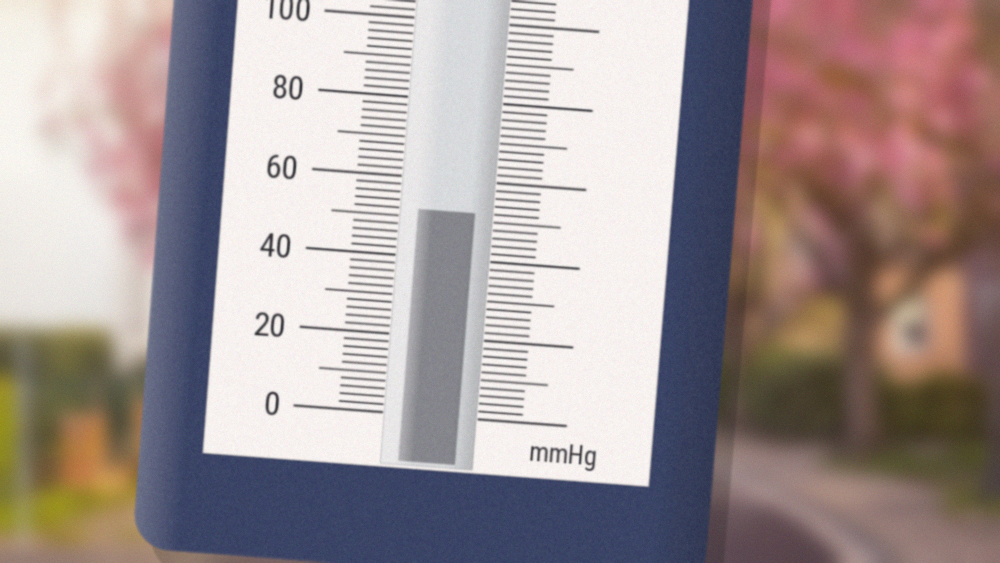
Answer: 52 mmHg
